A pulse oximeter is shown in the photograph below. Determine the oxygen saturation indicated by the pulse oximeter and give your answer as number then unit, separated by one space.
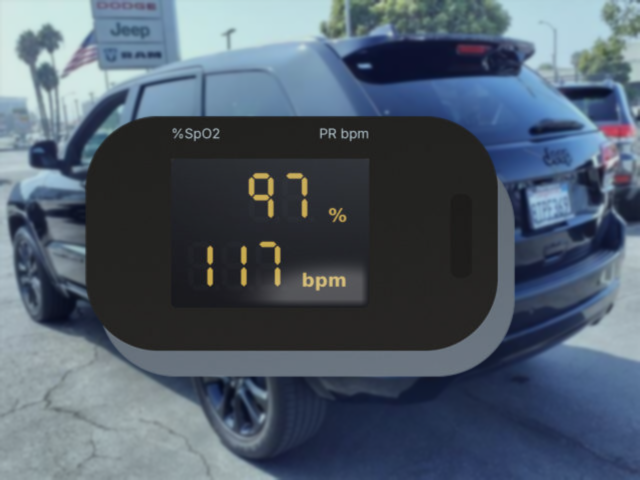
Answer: 97 %
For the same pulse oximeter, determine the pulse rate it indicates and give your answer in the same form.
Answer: 117 bpm
